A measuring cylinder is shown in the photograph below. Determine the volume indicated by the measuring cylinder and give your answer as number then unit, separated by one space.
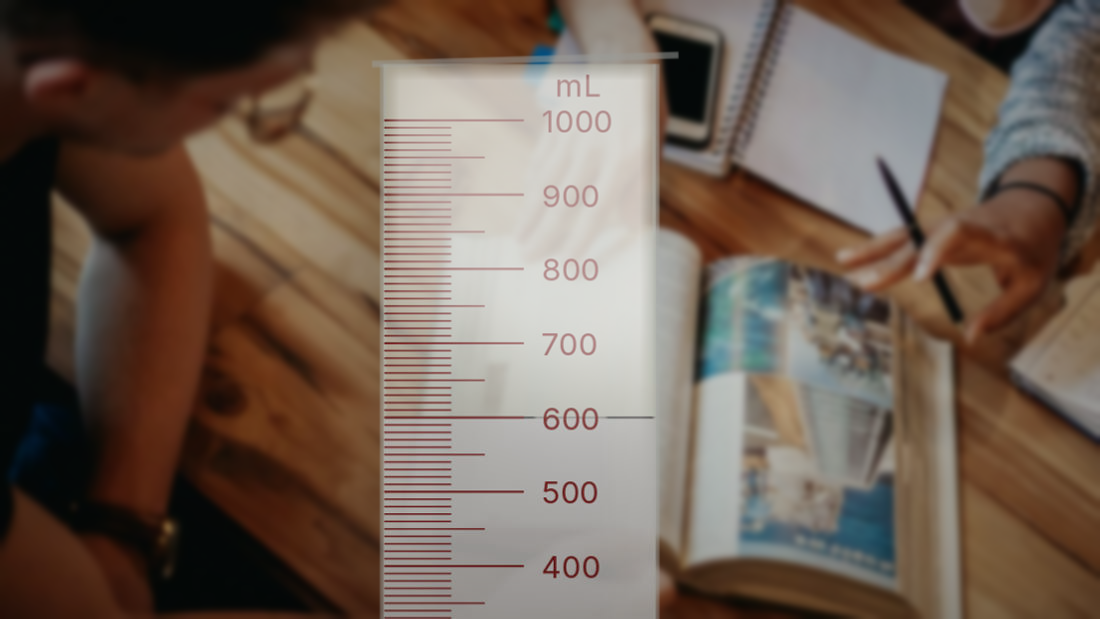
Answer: 600 mL
